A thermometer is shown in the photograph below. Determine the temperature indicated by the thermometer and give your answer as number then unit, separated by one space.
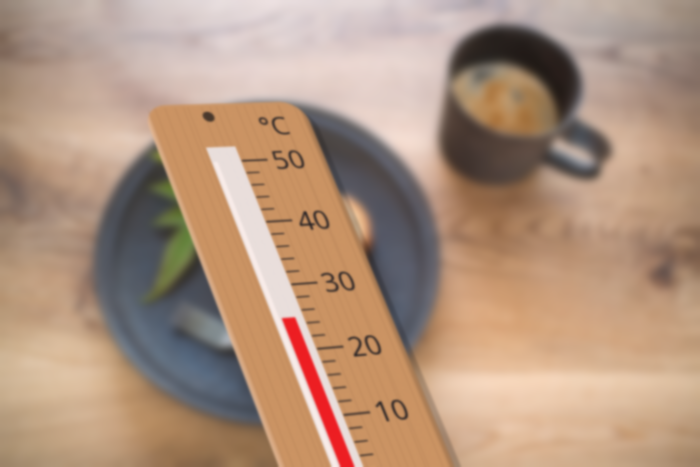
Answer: 25 °C
